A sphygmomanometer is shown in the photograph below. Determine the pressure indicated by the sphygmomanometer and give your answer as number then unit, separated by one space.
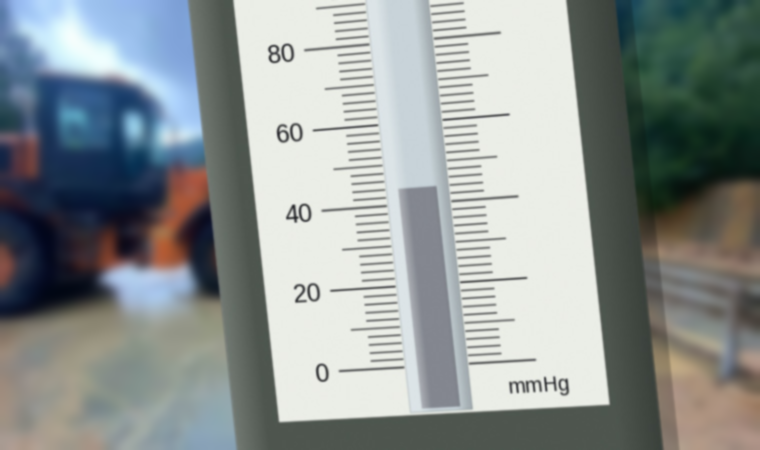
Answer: 44 mmHg
